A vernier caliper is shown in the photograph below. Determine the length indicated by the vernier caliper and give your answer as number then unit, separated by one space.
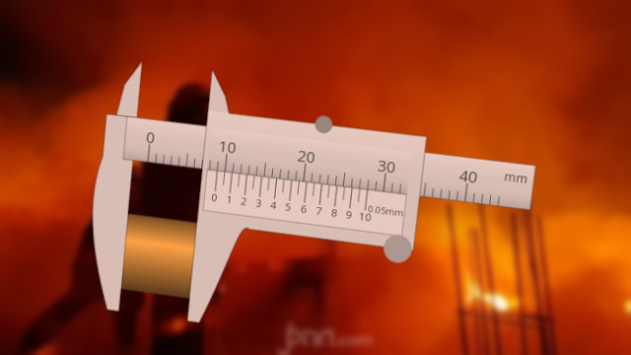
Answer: 9.0 mm
